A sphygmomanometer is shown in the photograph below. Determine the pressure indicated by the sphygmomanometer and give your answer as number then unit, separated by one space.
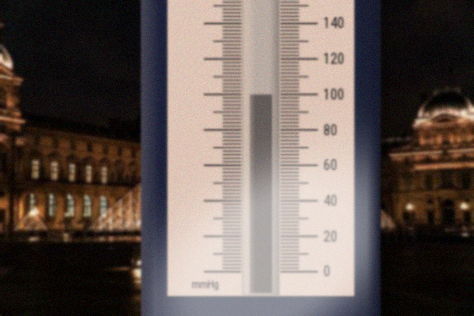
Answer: 100 mmHg
